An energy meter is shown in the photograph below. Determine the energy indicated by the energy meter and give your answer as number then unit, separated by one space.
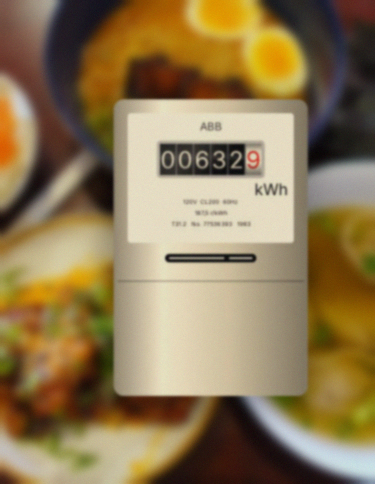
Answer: 632.9 kWh
